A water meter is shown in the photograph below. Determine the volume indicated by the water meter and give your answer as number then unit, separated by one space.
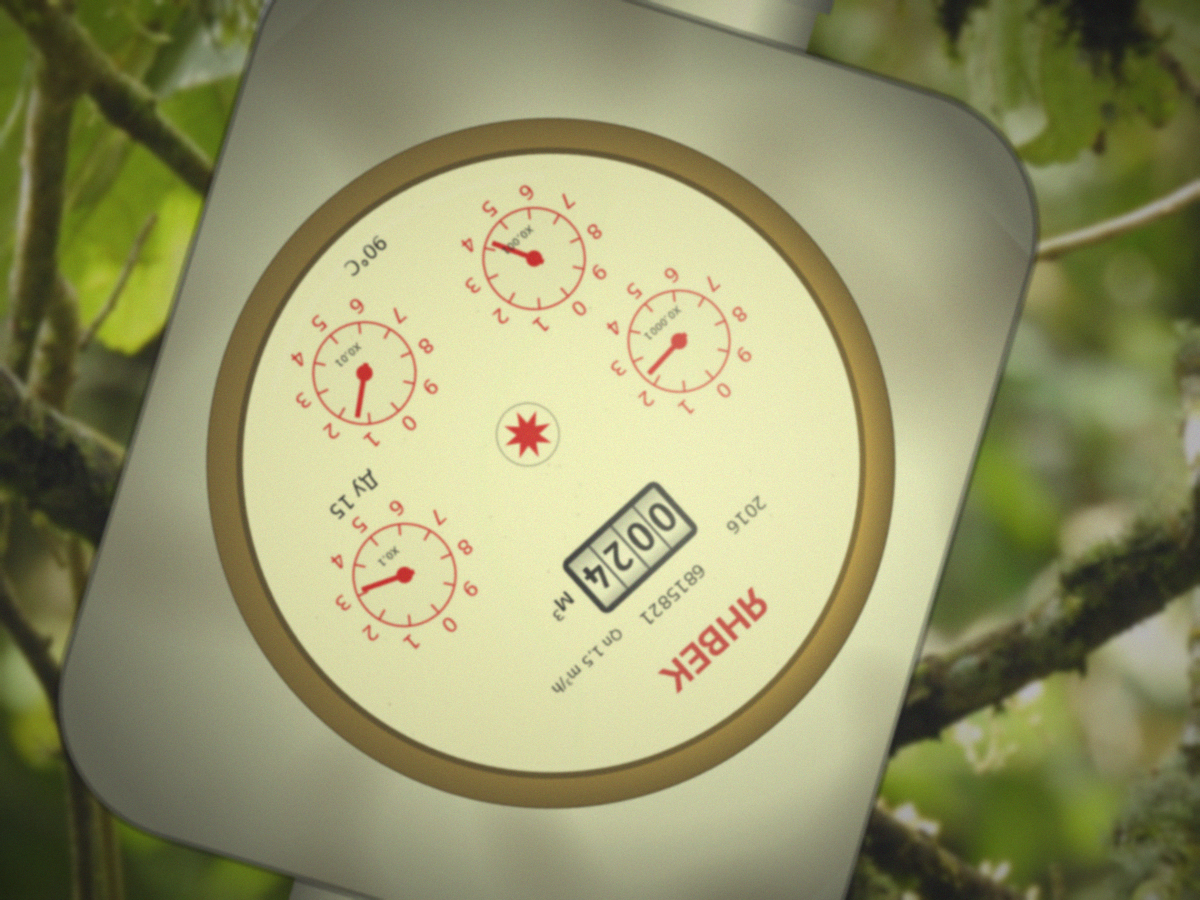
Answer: 24.3142 m³
